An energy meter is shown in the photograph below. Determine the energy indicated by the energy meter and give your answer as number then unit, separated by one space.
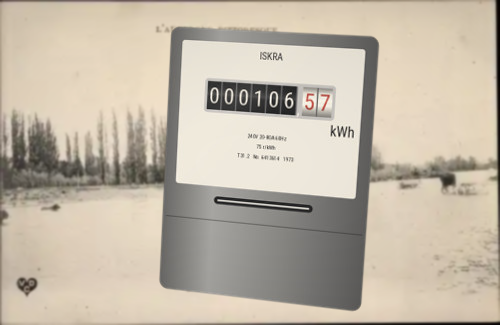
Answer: 106.57 kWh
